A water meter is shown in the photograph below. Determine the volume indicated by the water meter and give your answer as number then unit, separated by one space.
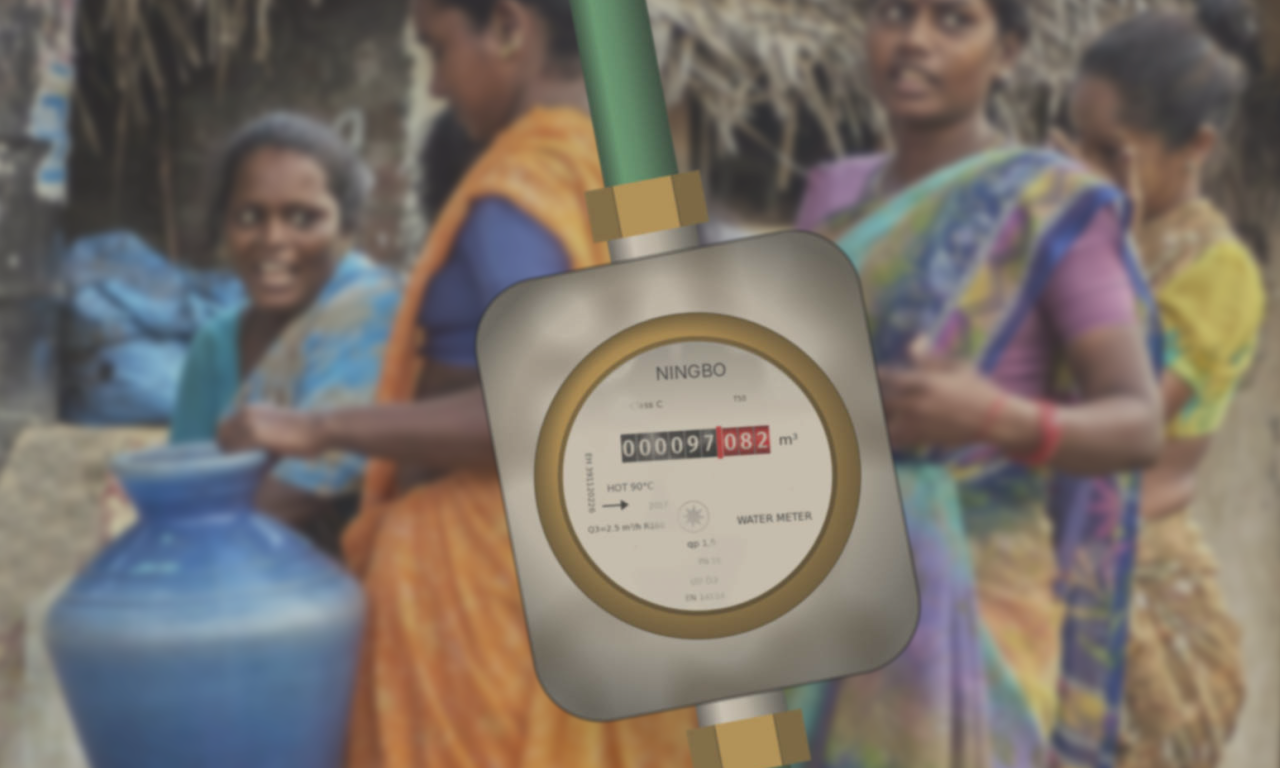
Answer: 97.082 m³
